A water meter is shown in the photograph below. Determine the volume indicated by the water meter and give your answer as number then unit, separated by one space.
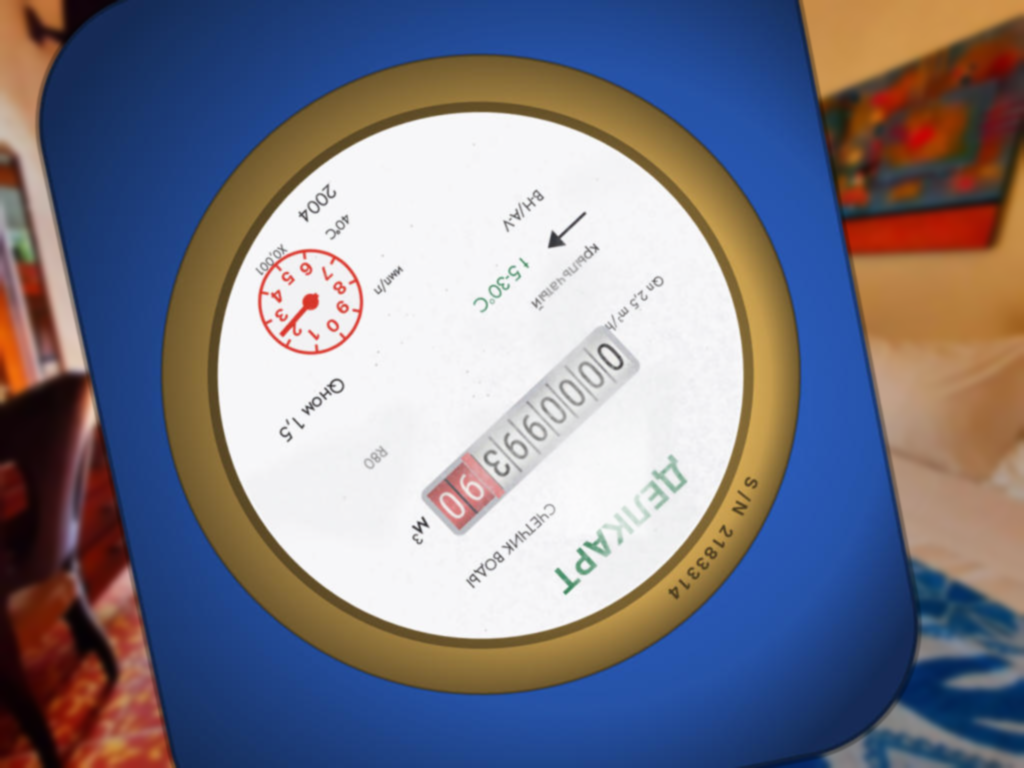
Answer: 993.902 m³
